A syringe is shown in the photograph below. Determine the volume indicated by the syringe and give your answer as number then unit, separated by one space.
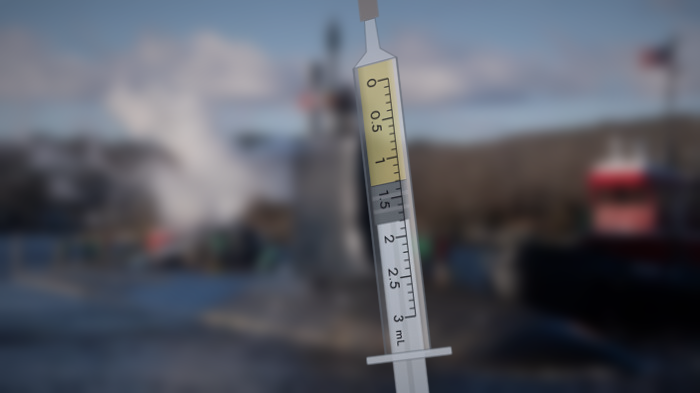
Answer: 1.3 mL
